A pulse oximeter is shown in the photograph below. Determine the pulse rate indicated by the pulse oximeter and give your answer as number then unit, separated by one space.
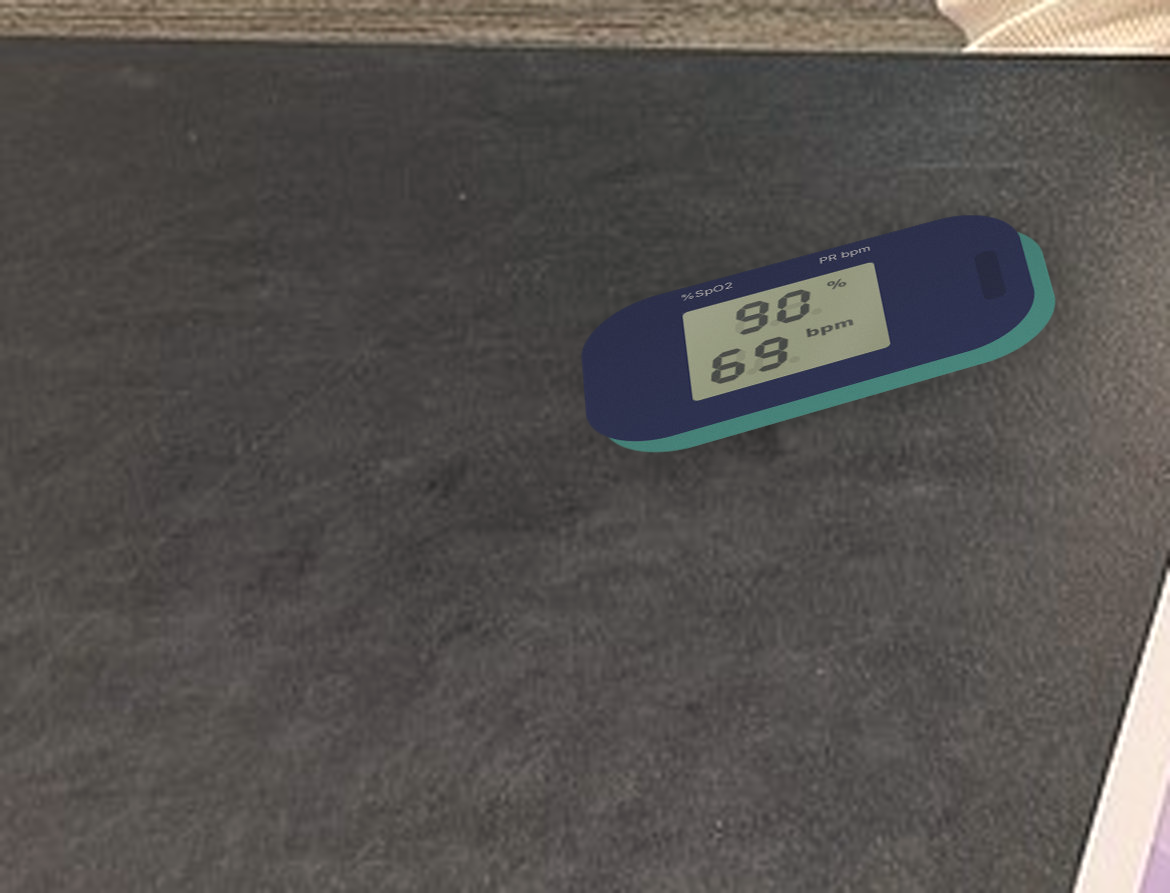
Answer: 69 bpm
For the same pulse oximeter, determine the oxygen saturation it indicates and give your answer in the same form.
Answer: 90 %
